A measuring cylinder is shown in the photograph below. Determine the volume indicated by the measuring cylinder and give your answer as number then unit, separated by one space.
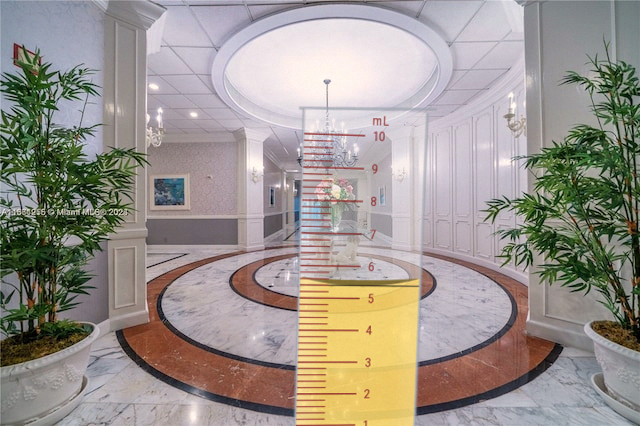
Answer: 5.4 mL
